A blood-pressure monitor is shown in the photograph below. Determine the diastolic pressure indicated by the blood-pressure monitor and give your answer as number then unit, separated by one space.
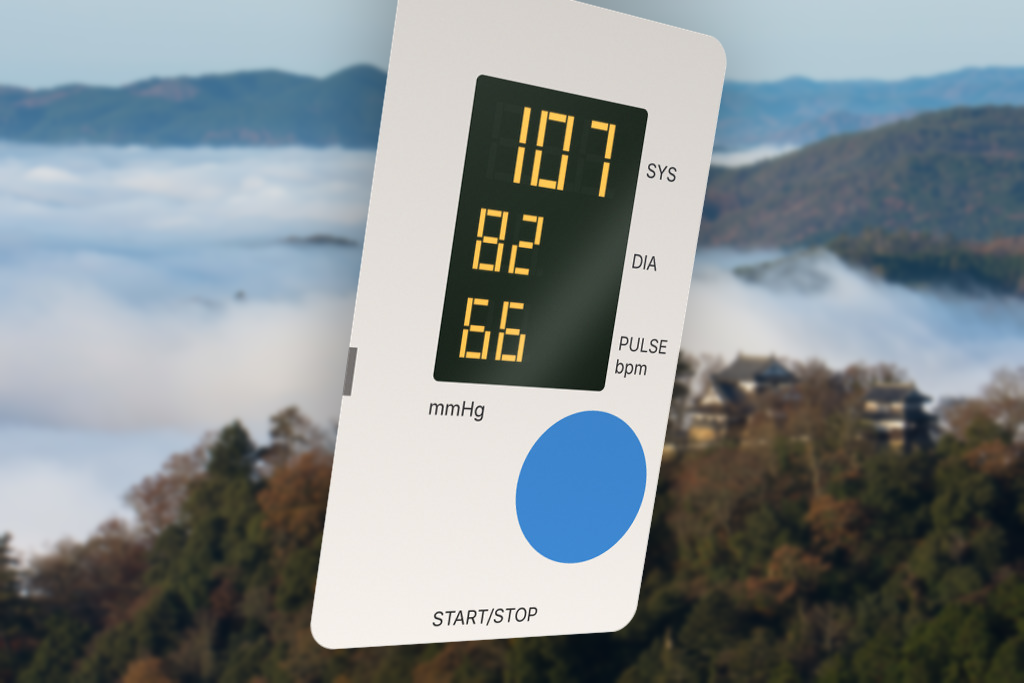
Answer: 82 mmHg
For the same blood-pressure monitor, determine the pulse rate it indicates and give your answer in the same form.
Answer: 66 bpm
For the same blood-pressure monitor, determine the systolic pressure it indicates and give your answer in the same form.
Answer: 107 mmHg
